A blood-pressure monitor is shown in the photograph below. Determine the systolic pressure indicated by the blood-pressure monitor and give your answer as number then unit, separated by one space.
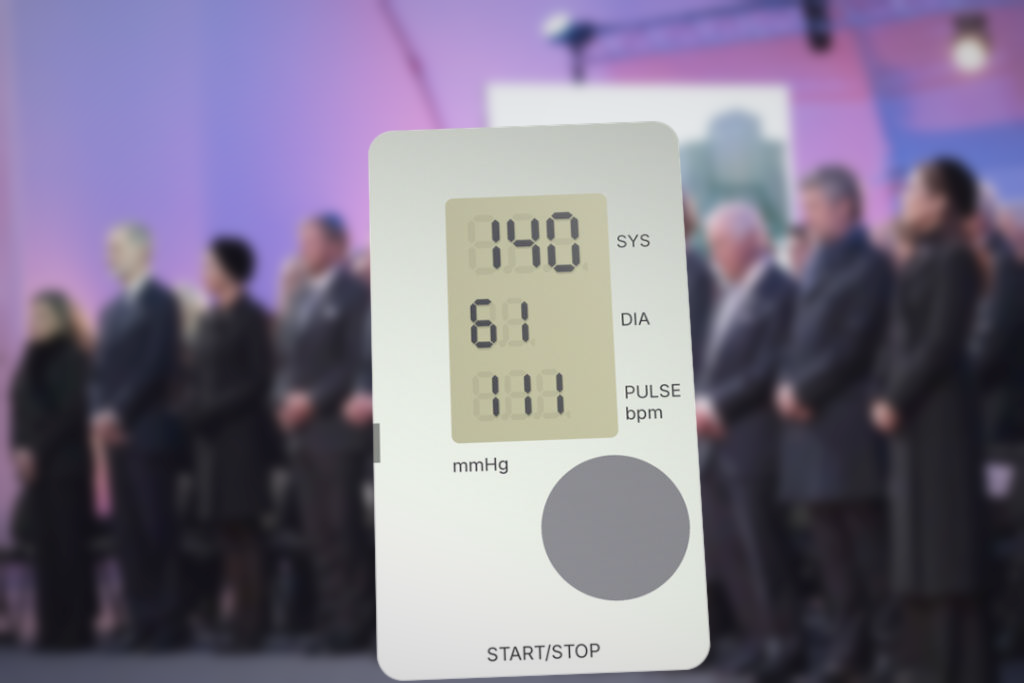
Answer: 140 mmHg
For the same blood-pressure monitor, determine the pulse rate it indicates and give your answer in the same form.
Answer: 111 bpm
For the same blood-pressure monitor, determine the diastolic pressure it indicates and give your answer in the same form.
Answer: 61 mmHg
